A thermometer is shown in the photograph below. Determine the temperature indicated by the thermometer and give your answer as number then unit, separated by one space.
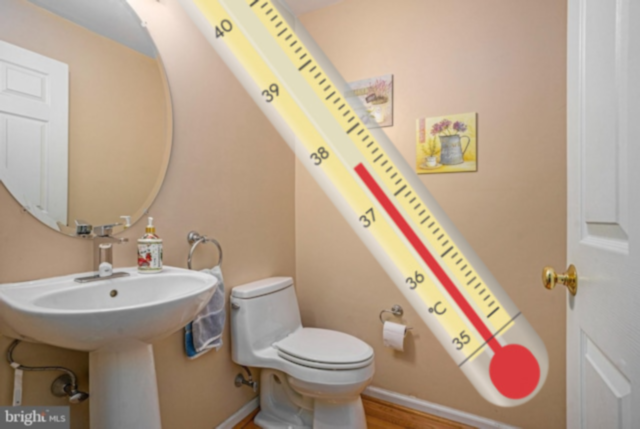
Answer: 37.6 °C
